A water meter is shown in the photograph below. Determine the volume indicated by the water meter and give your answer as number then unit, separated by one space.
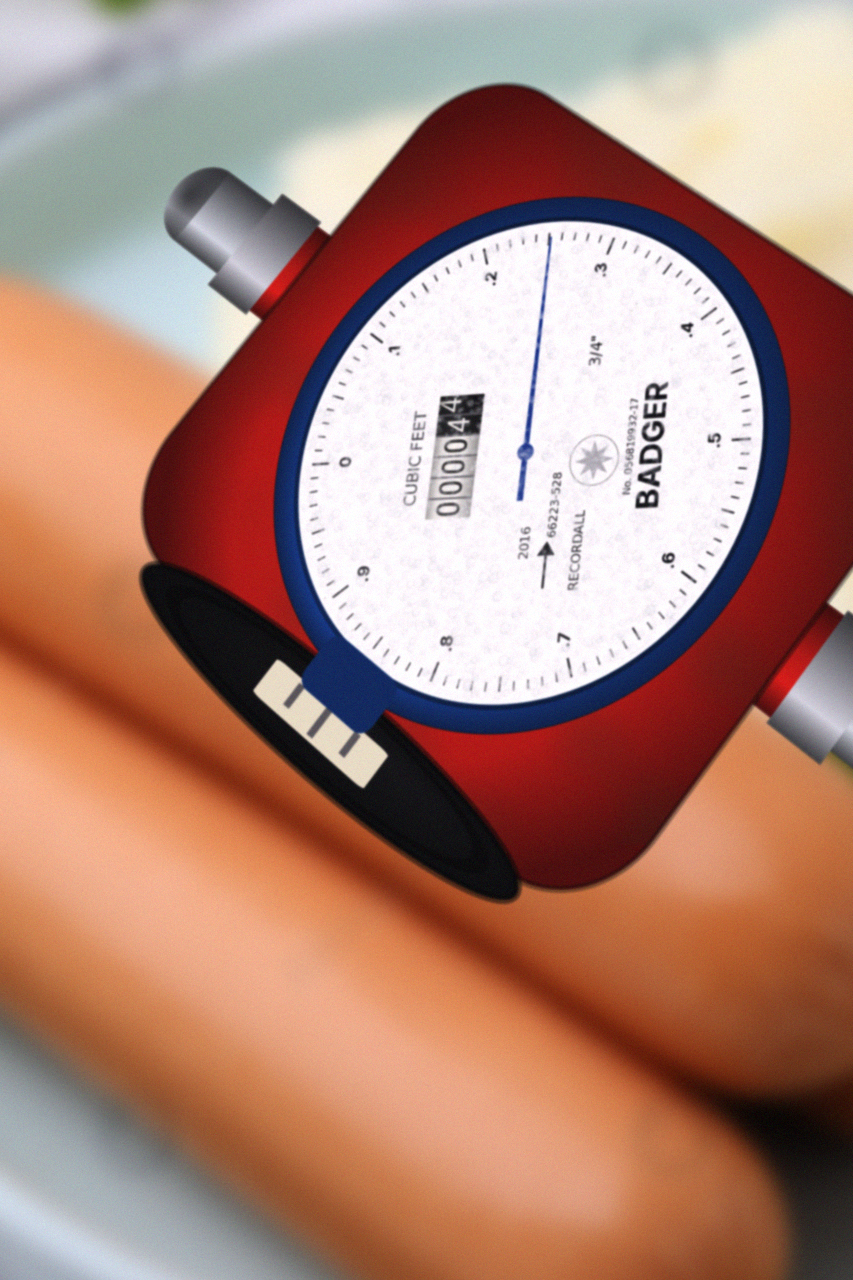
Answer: 44.25 ft³
